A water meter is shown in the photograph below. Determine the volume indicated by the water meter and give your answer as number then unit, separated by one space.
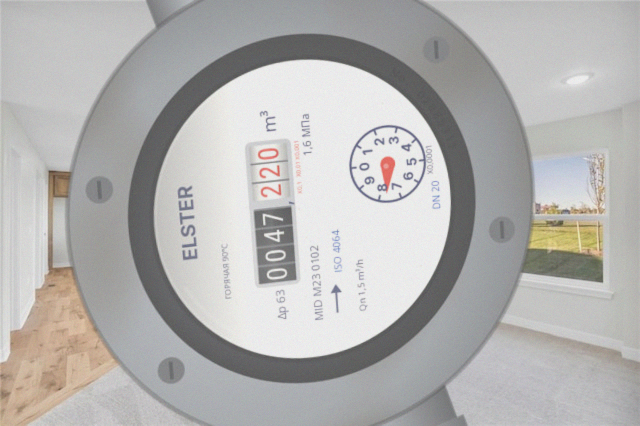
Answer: 47.2207 m³
